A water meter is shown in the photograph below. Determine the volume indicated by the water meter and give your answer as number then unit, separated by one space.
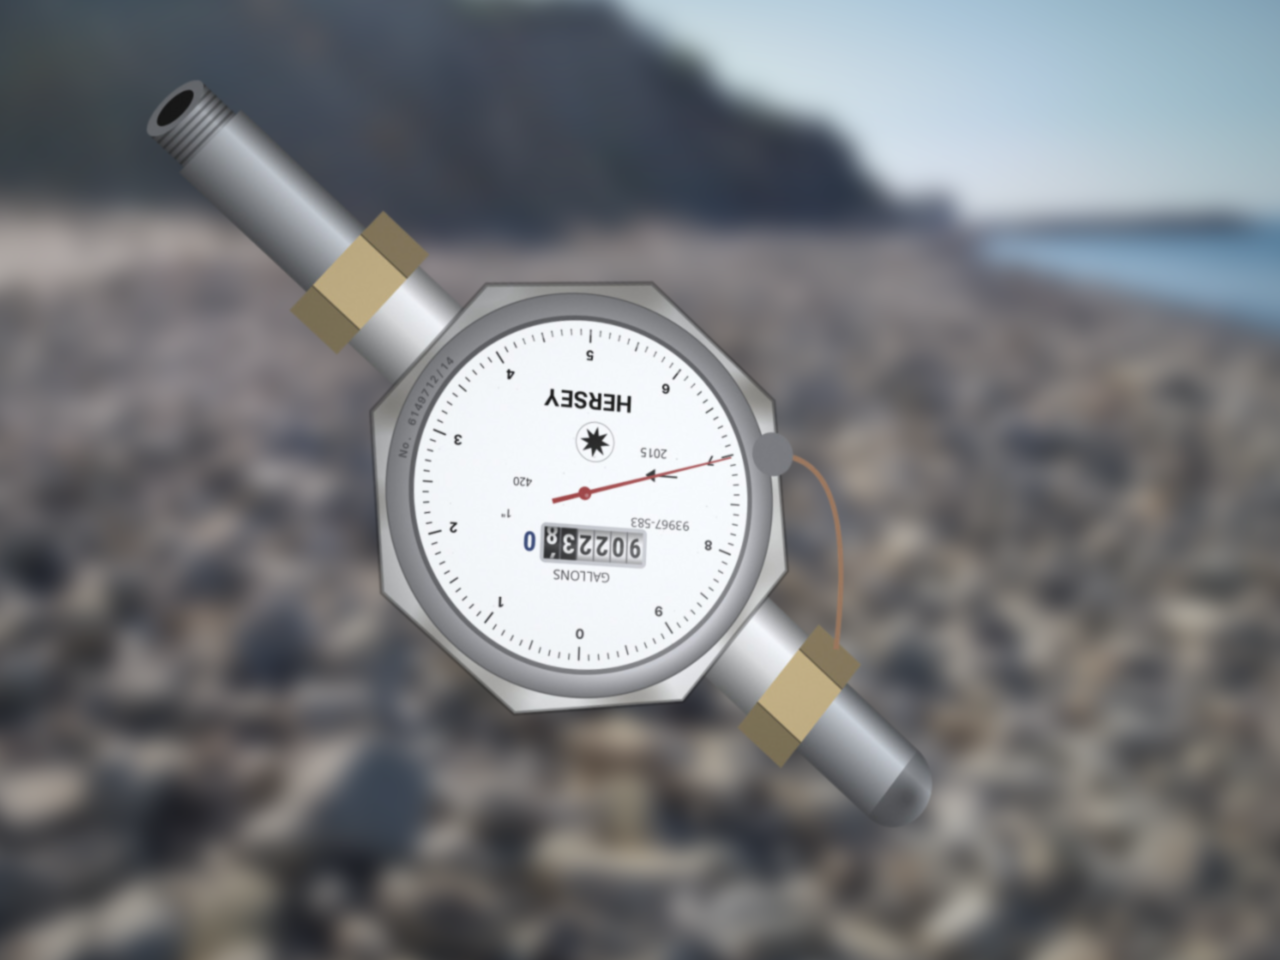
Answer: 9022377.0 gal
